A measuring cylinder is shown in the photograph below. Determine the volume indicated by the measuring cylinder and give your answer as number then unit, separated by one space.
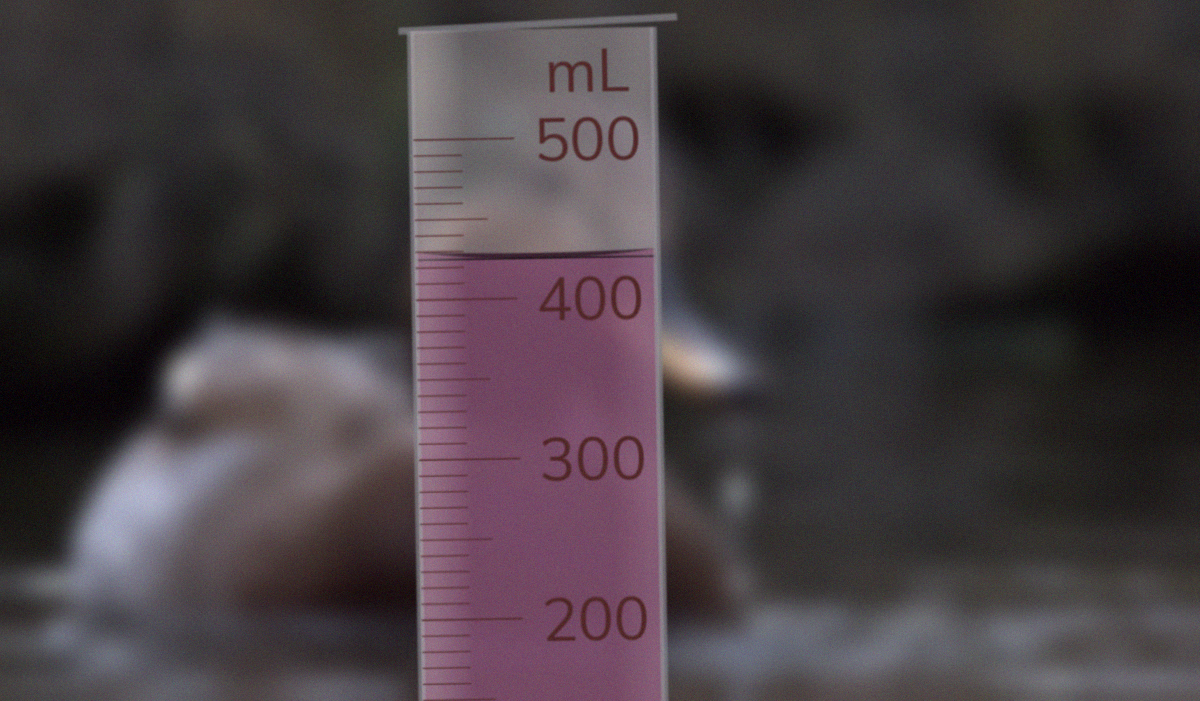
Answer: 425 mL
